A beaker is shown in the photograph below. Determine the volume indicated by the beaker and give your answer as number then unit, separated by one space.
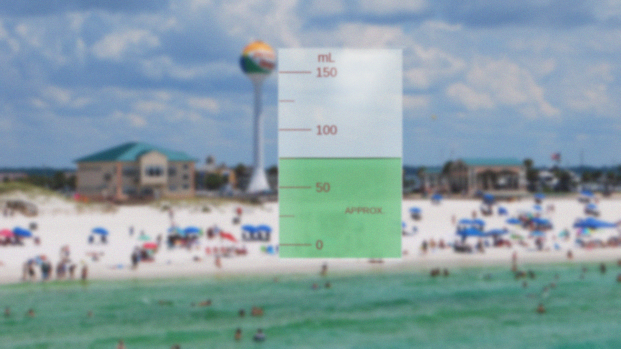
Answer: 75 mL
